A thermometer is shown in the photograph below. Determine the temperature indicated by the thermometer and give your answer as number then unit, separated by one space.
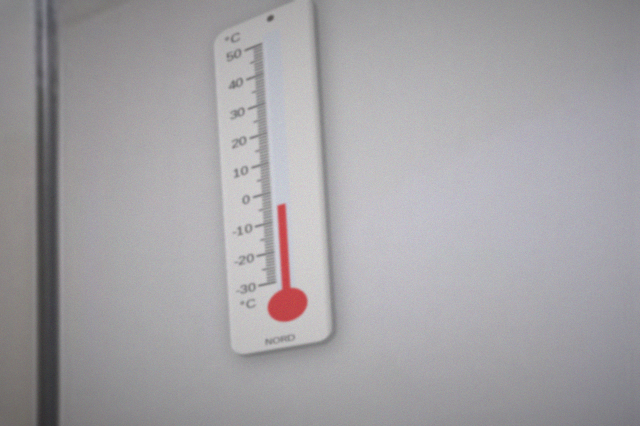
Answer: -5 °C
